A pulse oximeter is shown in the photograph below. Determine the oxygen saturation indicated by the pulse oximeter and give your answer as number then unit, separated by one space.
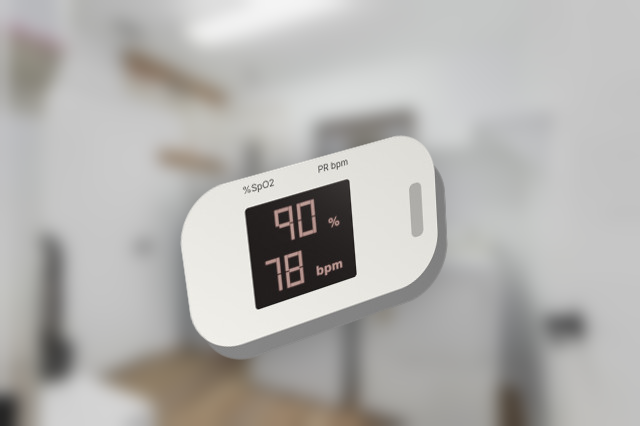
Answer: 90 %
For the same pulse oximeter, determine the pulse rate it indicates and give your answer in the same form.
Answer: 78 bpm
